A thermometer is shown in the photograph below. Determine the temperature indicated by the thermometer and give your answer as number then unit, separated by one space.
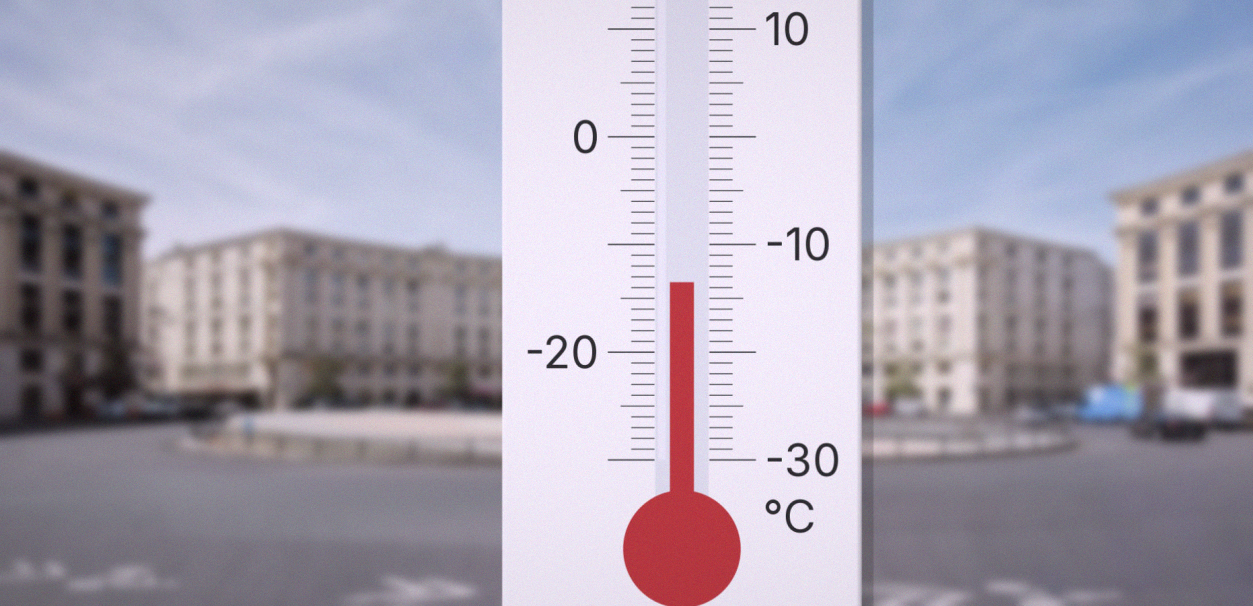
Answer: -13.5 °C
